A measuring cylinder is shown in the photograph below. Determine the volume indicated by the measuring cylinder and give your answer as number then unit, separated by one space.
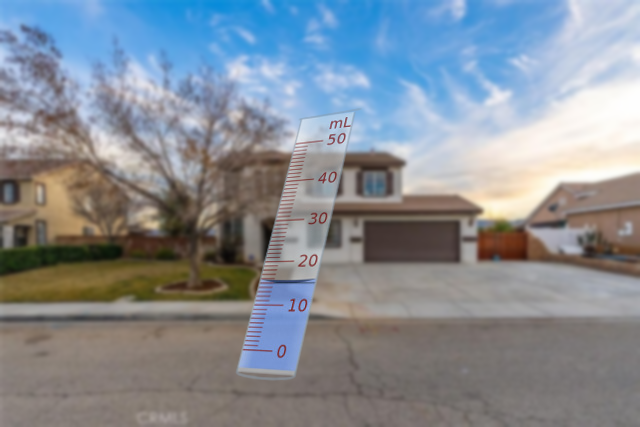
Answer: 15 mL
